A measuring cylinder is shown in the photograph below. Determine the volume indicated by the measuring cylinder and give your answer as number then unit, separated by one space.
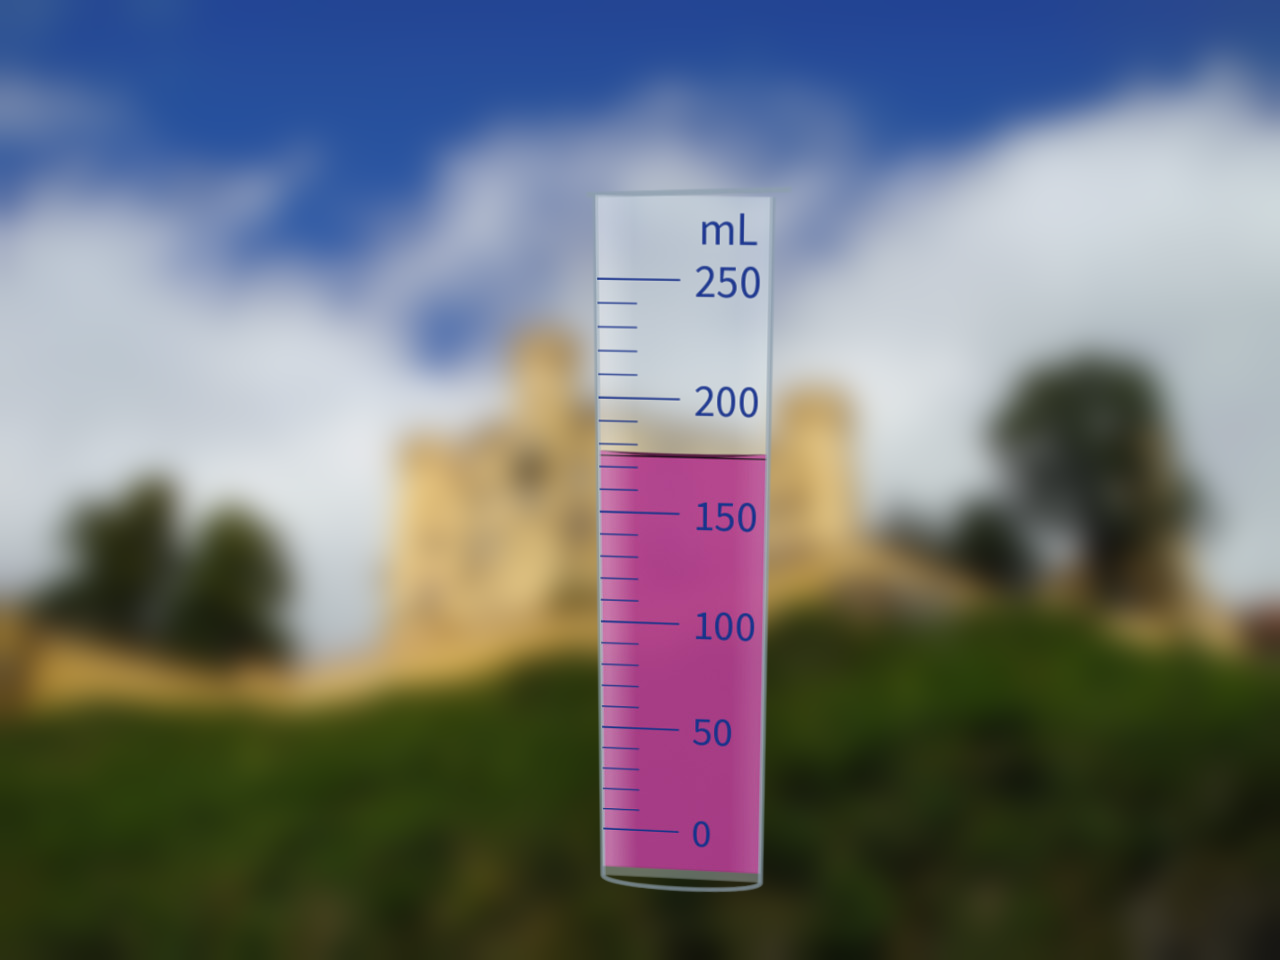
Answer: 175 mL
